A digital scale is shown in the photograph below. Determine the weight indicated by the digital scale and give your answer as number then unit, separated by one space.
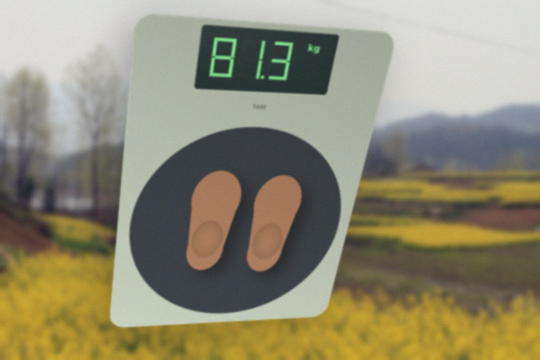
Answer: 81.3 kg
